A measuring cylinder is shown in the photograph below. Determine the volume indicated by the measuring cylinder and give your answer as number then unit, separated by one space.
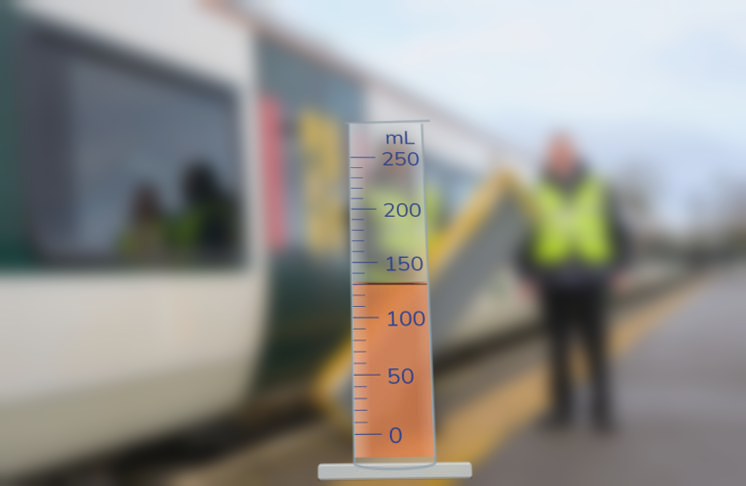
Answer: 130 mL
